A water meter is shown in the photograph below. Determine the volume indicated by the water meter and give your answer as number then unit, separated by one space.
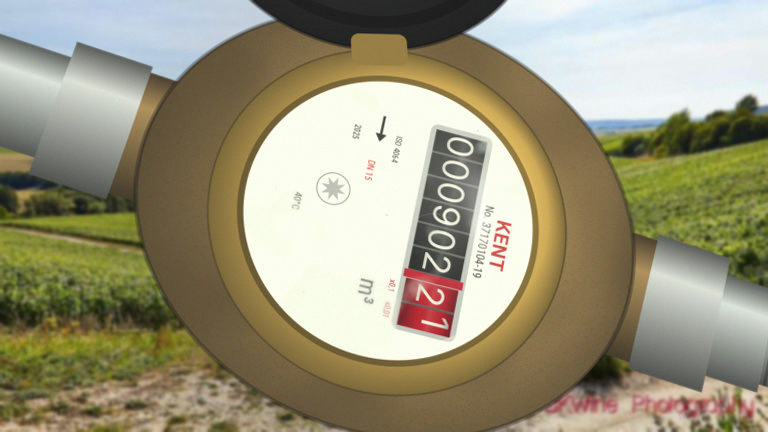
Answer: 902.21 m³
